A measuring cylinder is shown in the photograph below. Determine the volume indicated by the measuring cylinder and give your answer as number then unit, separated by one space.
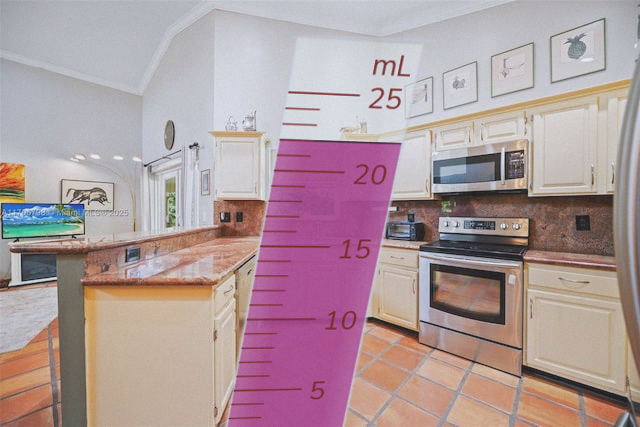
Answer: 22 mL
